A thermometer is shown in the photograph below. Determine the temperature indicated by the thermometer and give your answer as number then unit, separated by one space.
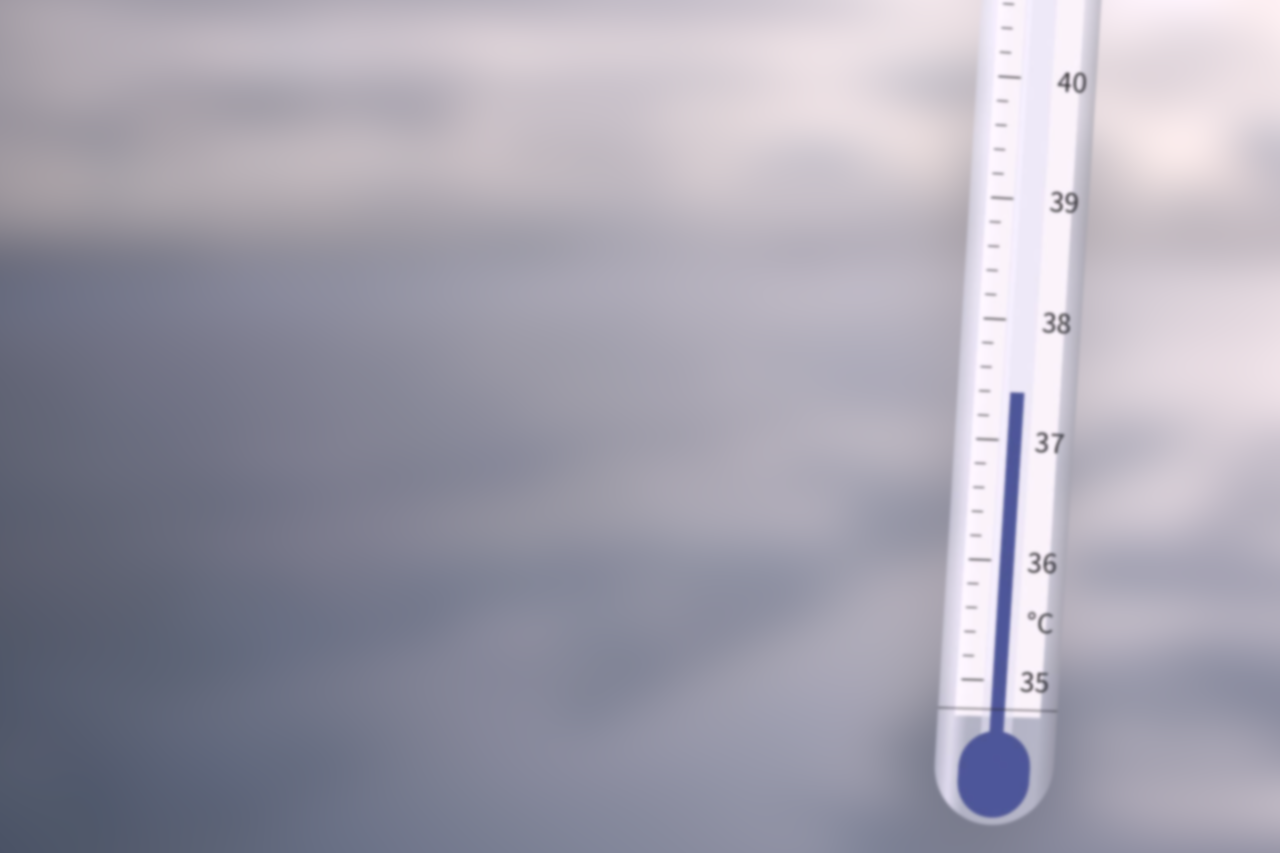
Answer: 37.4 °C
